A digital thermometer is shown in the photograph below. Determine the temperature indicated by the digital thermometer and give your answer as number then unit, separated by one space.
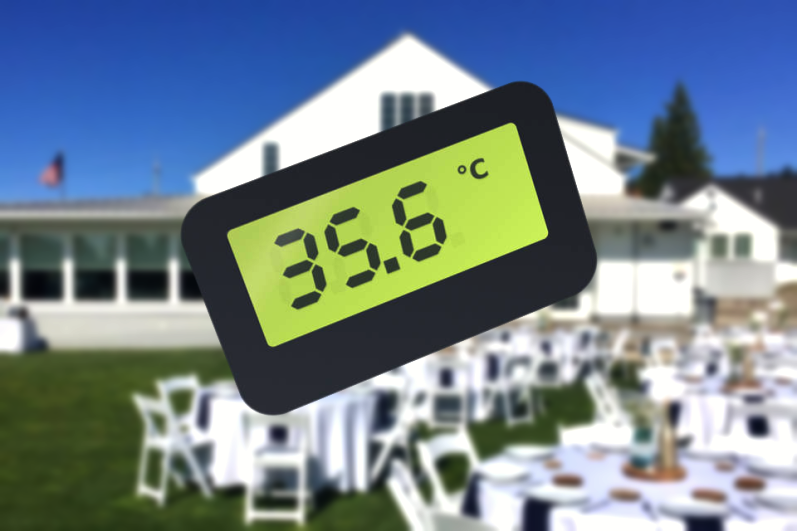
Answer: 35.6 °C
